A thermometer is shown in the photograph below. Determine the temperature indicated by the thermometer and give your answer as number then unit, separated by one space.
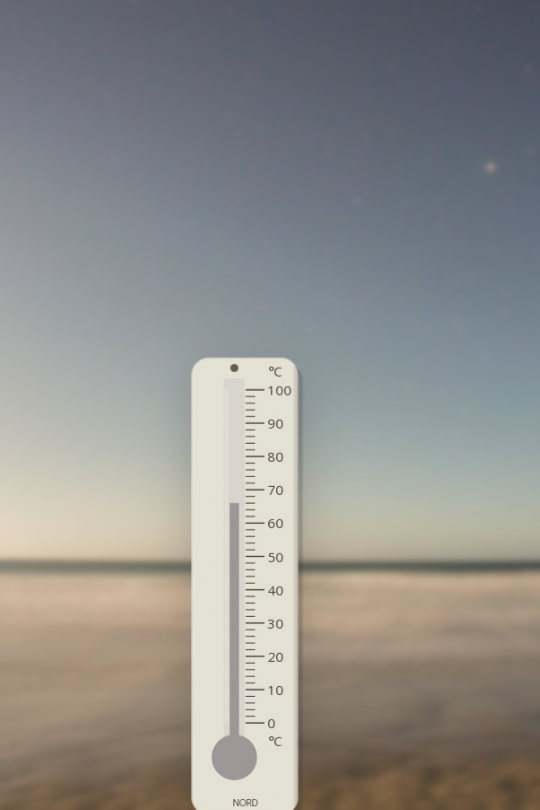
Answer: 66 °C
